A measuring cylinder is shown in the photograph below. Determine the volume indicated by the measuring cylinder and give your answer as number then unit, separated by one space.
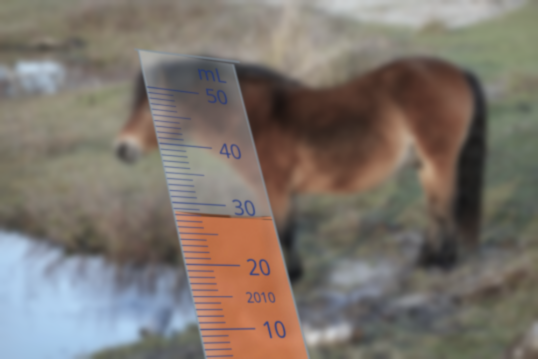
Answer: 28 mL
